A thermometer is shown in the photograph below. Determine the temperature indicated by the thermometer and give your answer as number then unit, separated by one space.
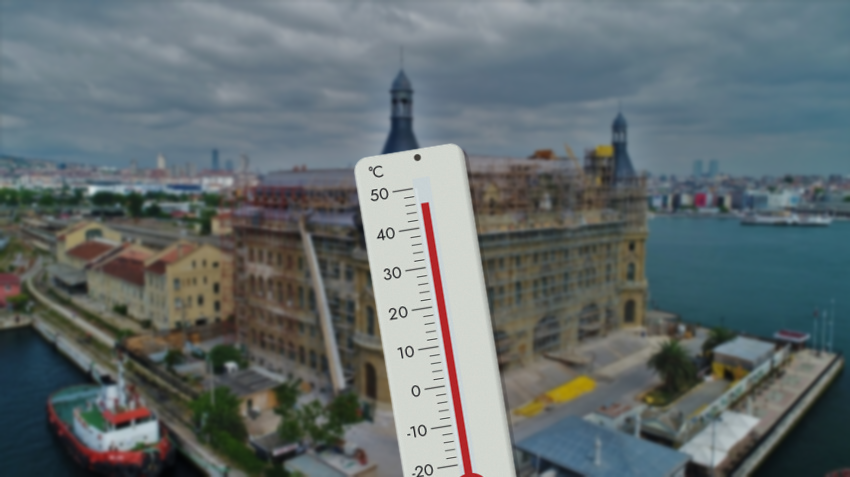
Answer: 46 °C
